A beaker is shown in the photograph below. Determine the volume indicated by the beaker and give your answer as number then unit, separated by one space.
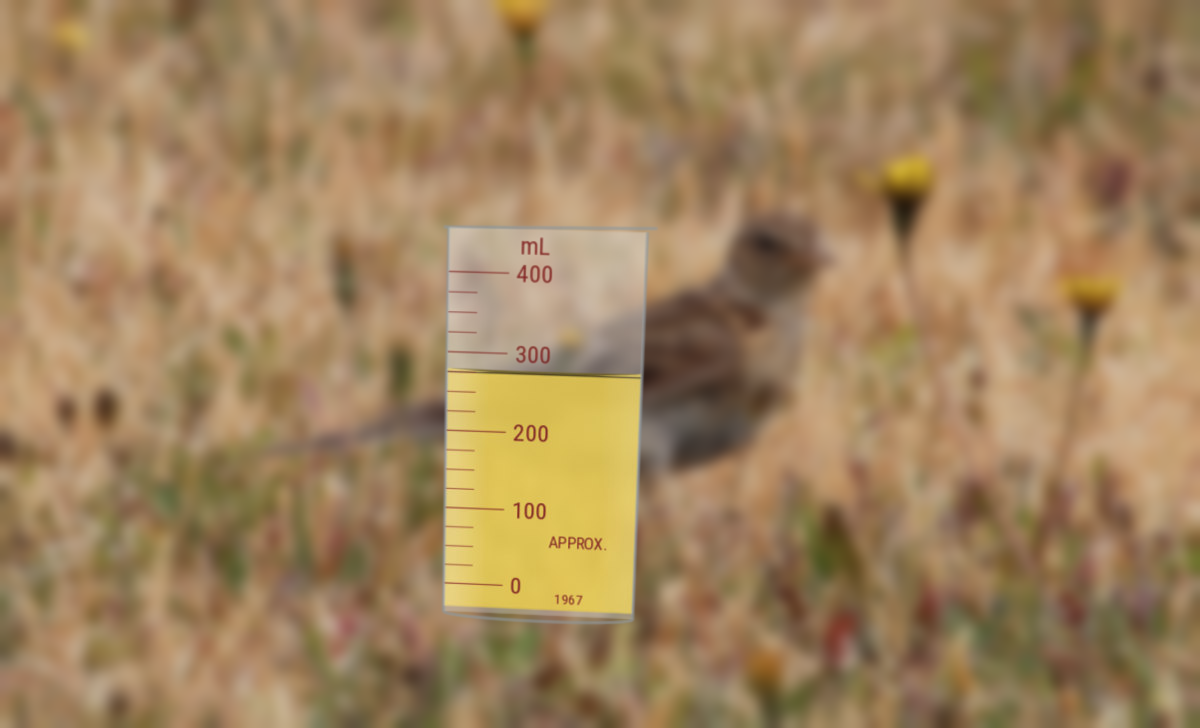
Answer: 275 mL
